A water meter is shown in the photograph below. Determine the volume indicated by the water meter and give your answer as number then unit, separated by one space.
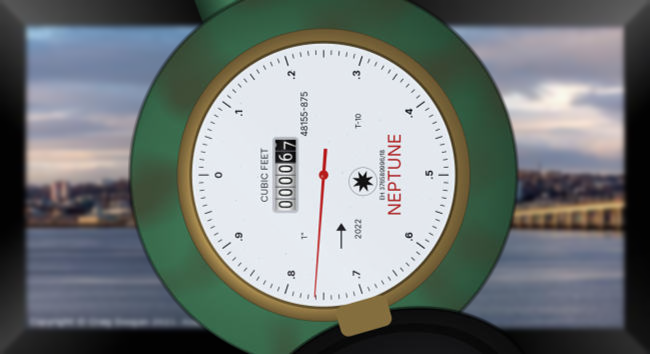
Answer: 66.76 ft³
